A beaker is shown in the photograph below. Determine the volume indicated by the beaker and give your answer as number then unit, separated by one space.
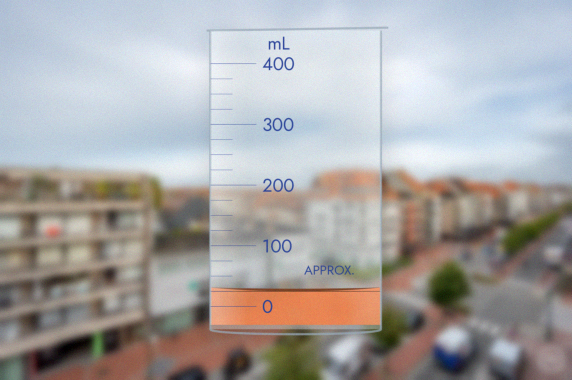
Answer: 25 mL
